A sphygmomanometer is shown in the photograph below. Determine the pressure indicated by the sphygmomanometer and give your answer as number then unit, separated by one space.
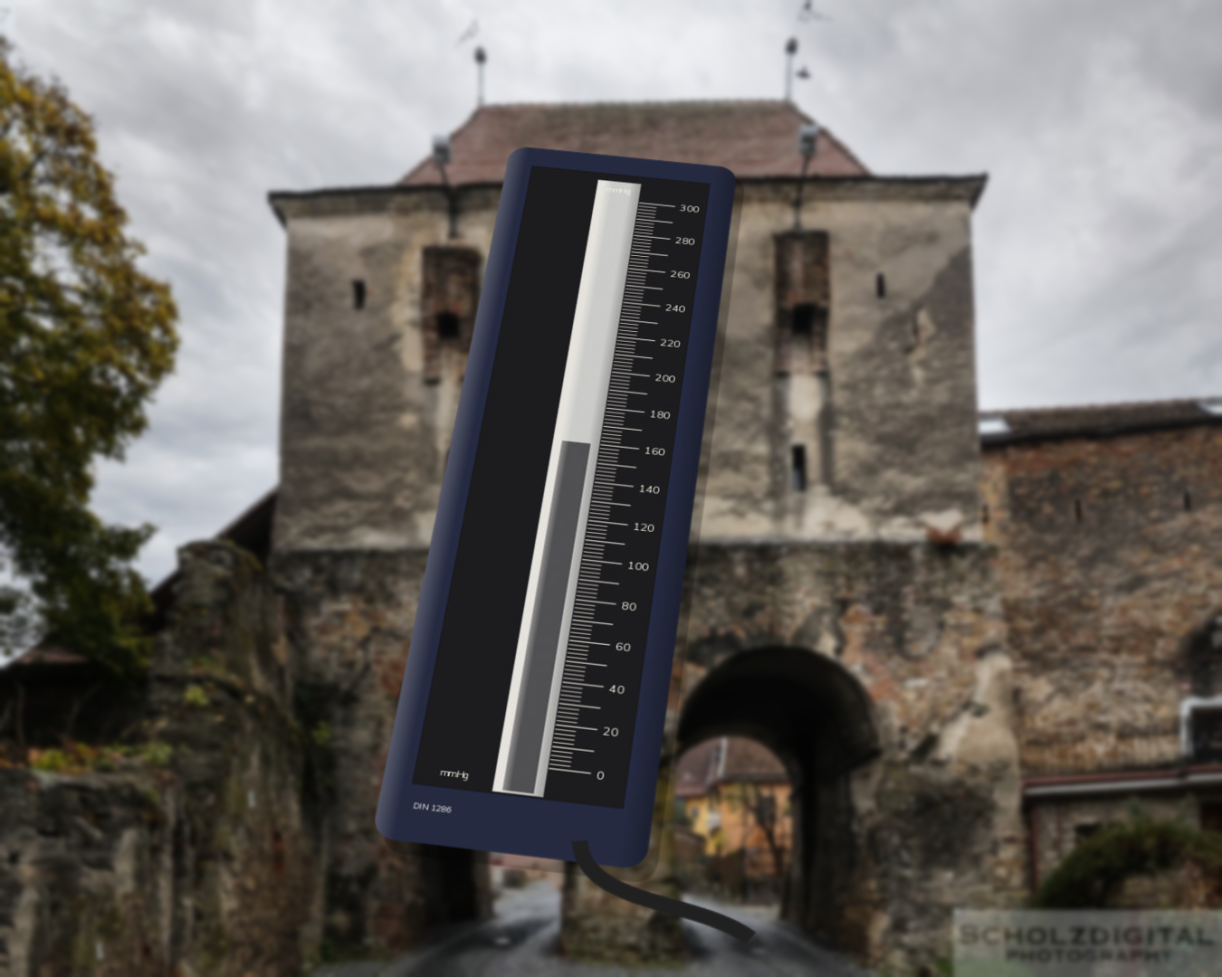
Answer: 160 mmHg
